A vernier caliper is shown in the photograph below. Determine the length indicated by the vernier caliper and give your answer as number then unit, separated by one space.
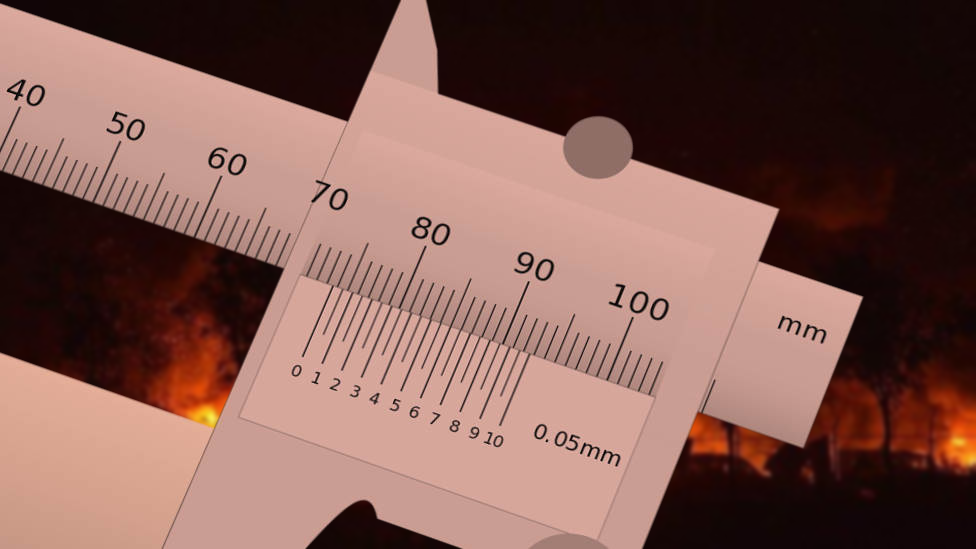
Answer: 73.6 mm
